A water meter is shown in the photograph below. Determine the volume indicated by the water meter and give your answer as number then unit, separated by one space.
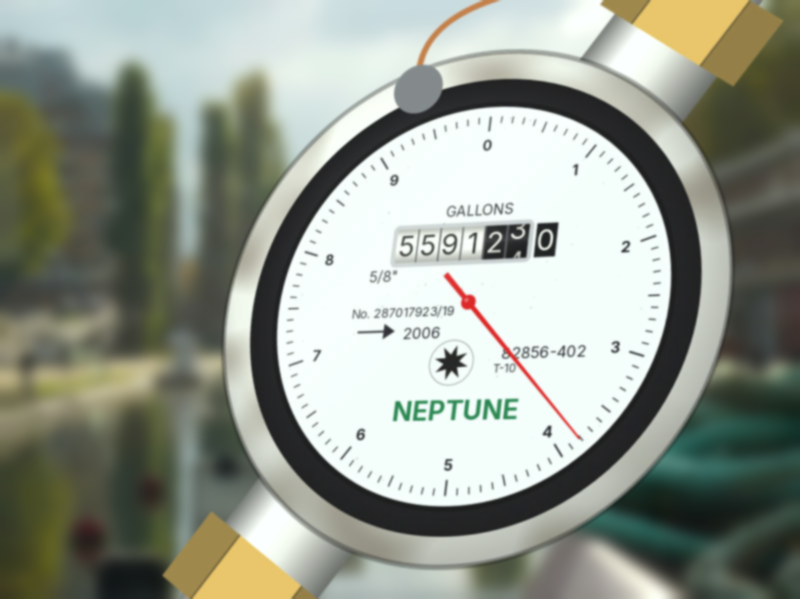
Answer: 5591233.8 gal
